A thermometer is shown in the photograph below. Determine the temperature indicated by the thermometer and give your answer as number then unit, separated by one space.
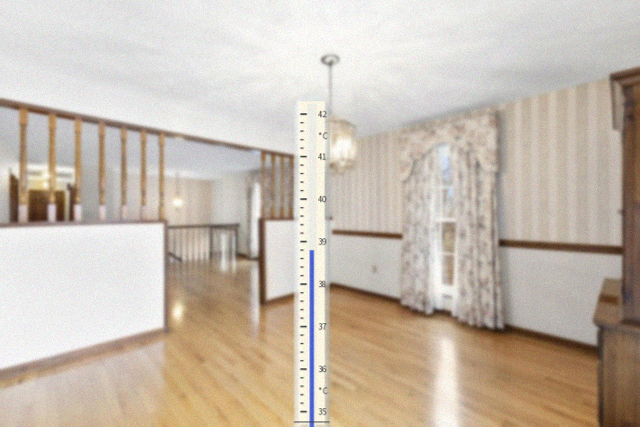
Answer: 38.8 °C
